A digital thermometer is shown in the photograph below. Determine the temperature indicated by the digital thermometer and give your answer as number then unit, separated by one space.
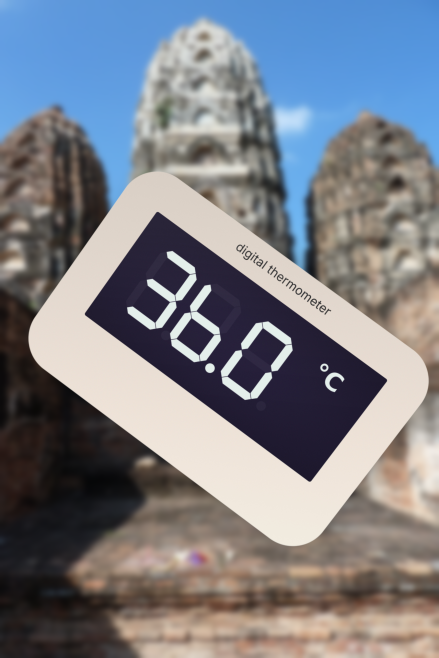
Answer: 36.0 °C
